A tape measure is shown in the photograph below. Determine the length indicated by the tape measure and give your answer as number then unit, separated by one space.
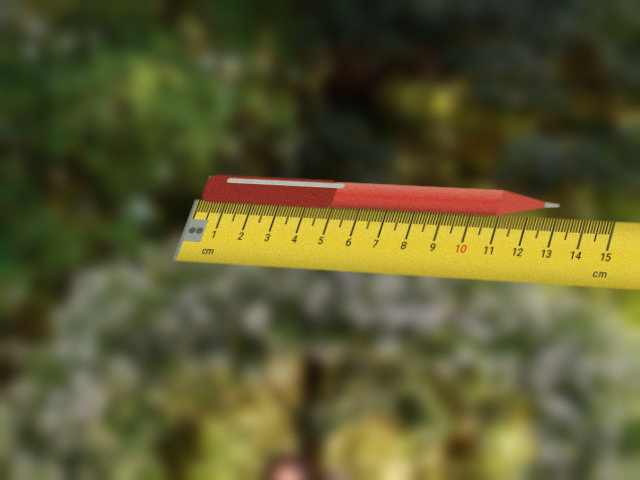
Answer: 13 cm
